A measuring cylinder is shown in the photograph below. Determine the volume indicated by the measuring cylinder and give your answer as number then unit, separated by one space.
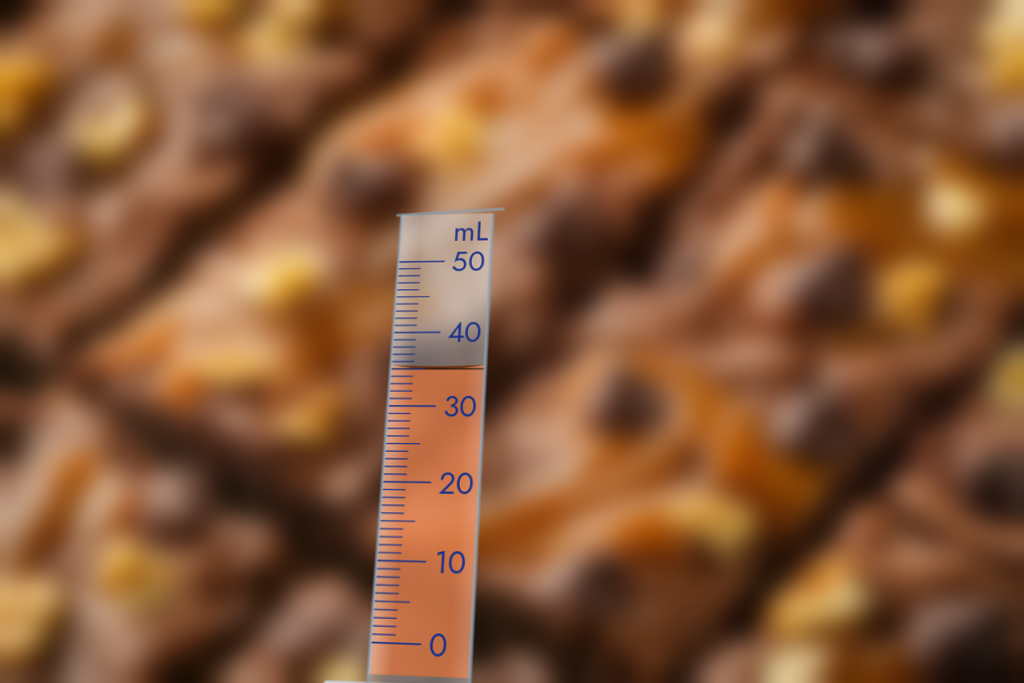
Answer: 35 mL
